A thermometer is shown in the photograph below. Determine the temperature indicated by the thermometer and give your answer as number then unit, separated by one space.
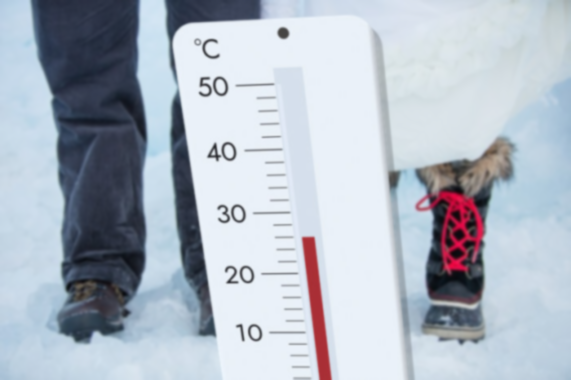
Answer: 26 °C
